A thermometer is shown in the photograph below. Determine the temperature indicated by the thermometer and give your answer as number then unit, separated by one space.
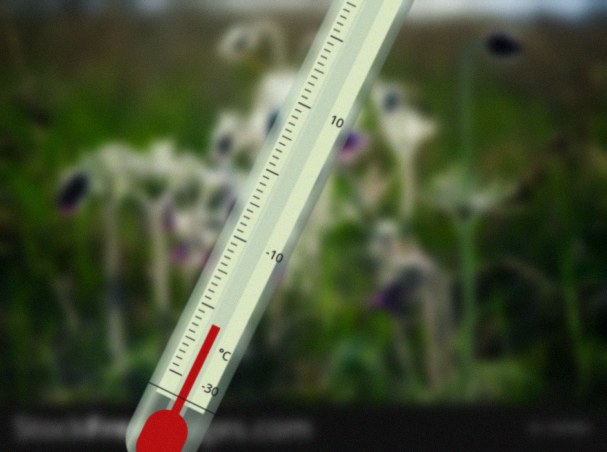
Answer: -22 °C
